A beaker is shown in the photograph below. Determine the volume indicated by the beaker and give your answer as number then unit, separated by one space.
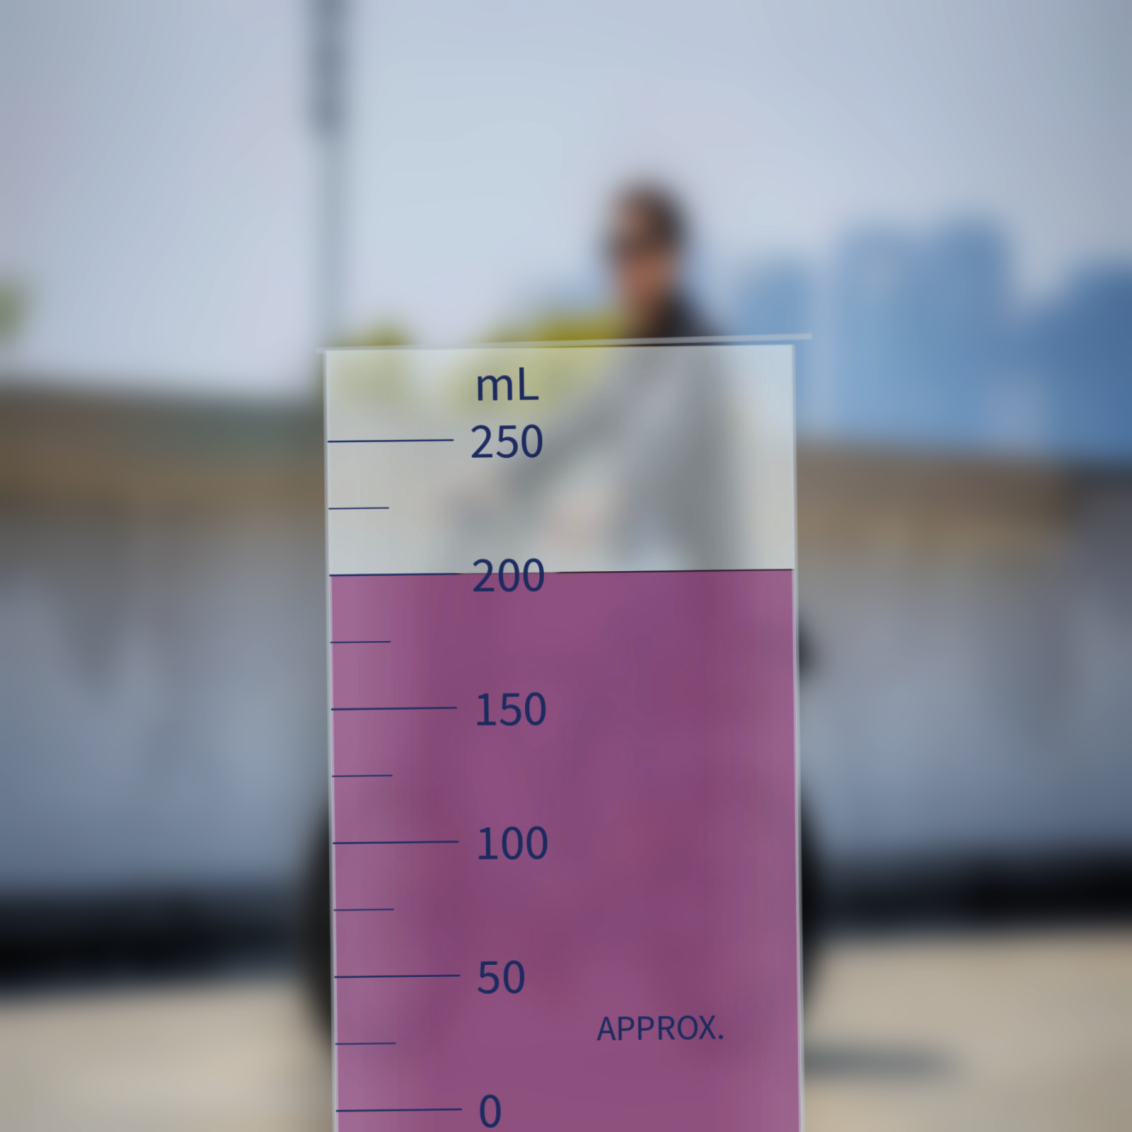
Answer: 200 mL
